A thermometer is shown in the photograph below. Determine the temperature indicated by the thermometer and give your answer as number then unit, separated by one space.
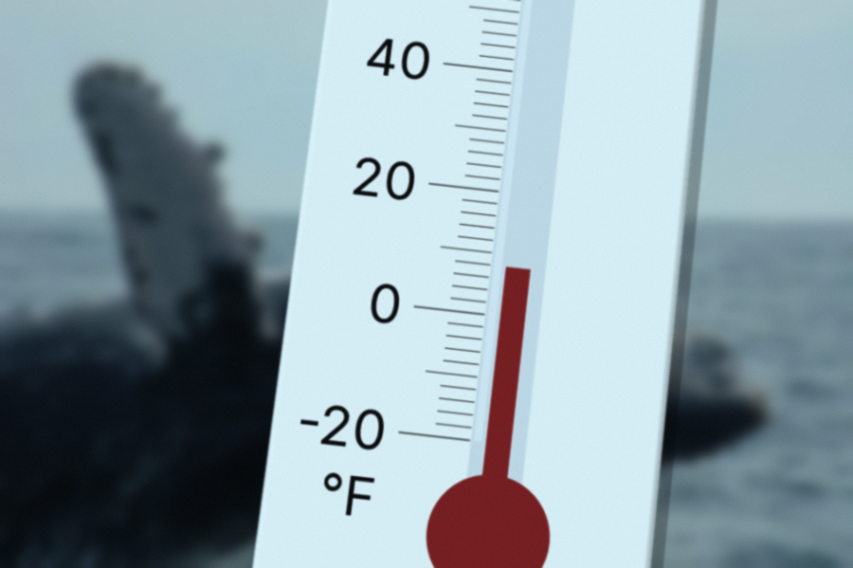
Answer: 8 °F
